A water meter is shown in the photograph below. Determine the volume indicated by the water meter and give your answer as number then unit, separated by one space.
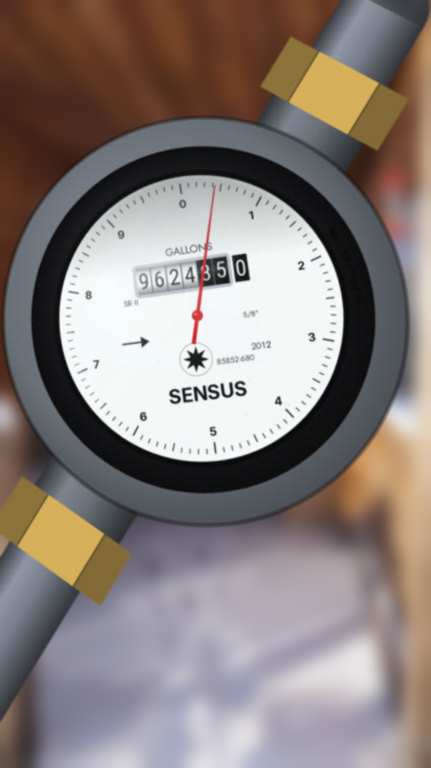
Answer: 9624850.4 gal
